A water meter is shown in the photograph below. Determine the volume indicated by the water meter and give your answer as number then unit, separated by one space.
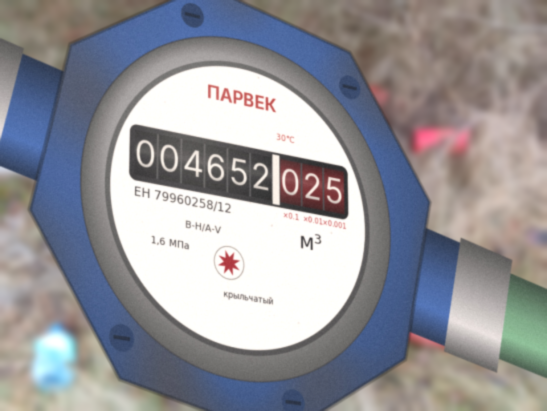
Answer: 4652.025 m³
